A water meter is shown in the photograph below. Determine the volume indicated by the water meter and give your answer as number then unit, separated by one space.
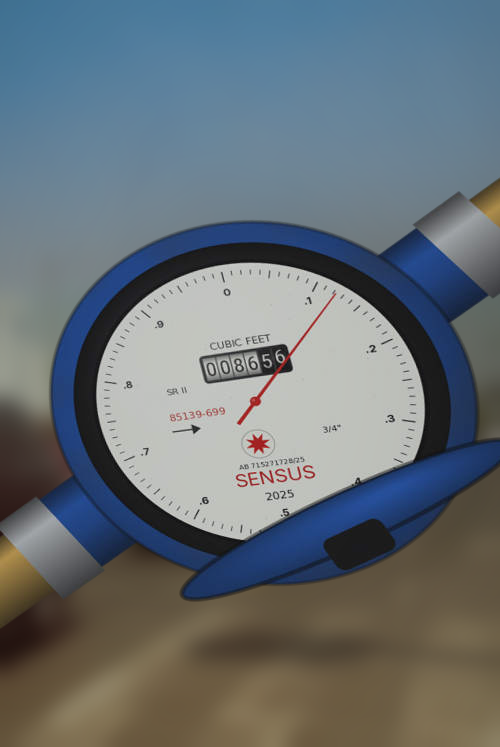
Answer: 8656.12 ft³
